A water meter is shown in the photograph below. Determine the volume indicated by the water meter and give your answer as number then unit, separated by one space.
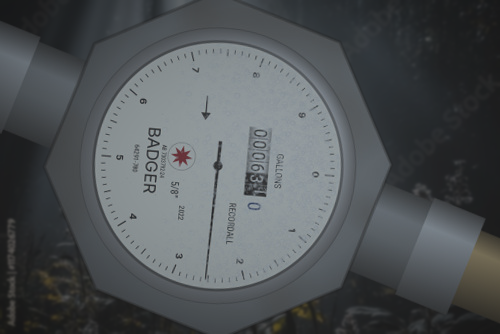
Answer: 6312.5 gal
